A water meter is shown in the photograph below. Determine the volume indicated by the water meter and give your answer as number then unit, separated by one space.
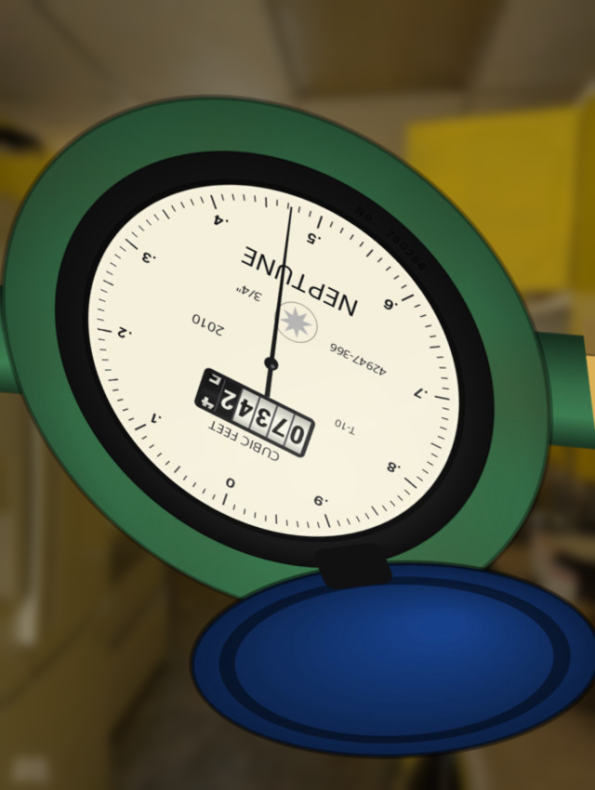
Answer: 73424.47 ft³
